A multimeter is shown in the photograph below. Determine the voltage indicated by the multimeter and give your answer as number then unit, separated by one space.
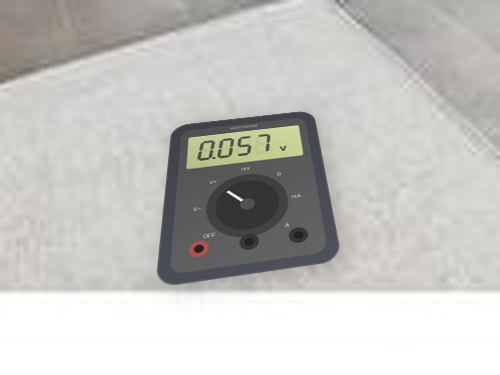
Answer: 0.057 V
